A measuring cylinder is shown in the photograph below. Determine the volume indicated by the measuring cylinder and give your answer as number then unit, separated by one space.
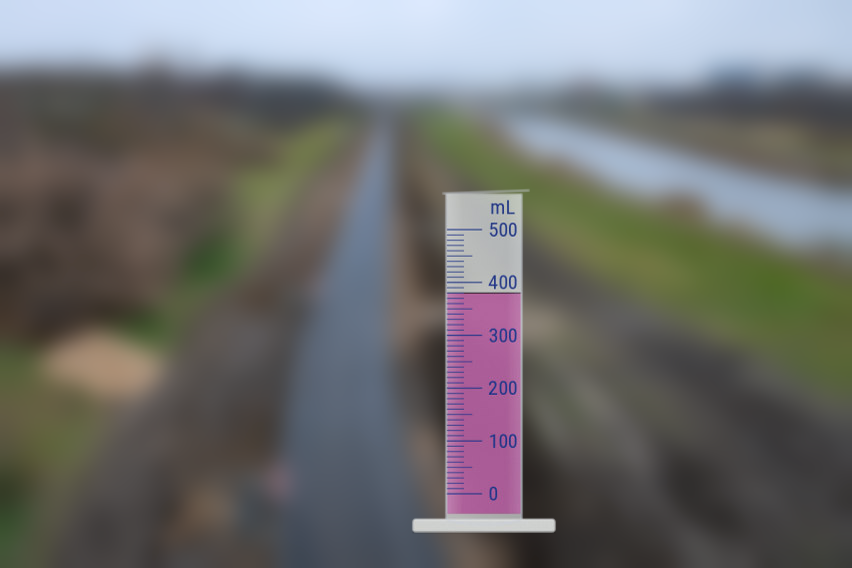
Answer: 380 mL
